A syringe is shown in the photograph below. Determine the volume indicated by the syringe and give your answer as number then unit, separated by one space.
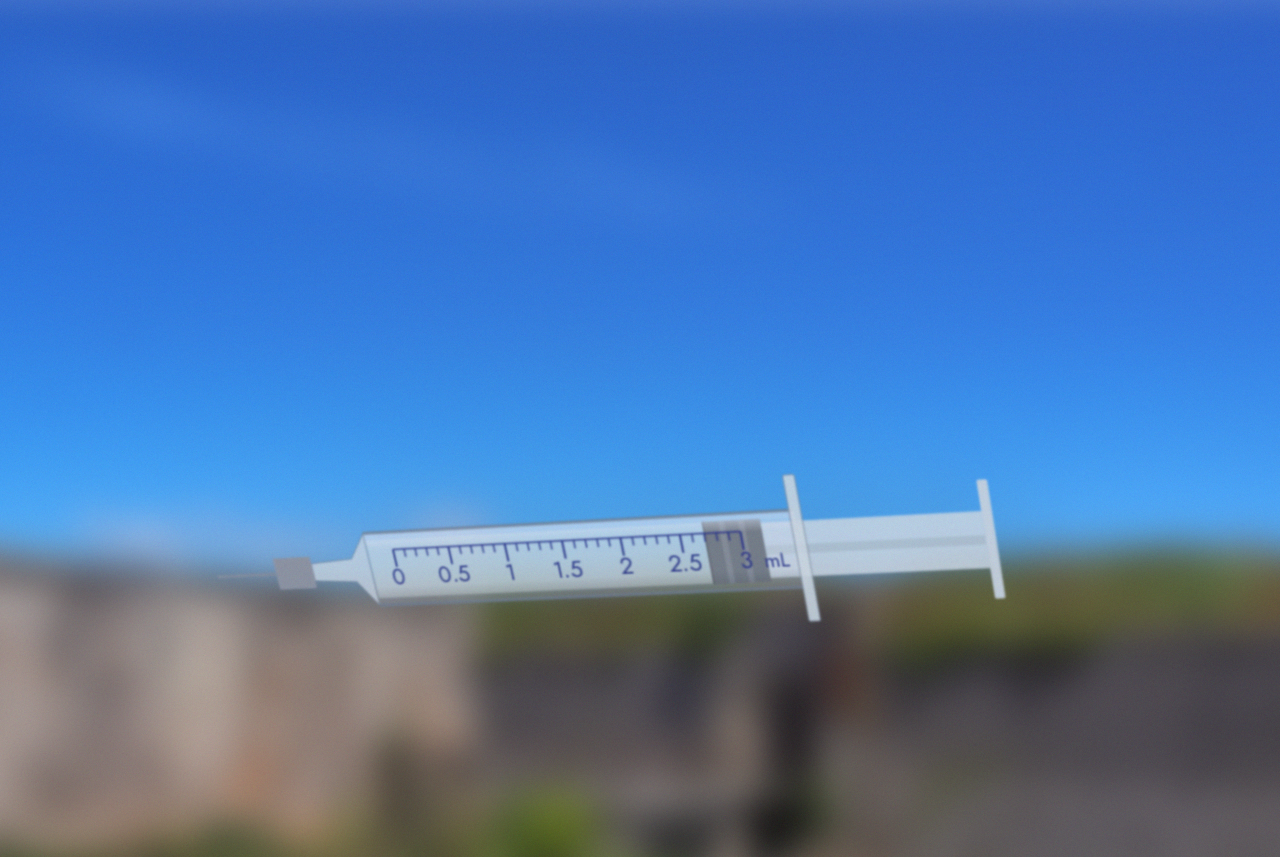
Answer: 2.7 mL
